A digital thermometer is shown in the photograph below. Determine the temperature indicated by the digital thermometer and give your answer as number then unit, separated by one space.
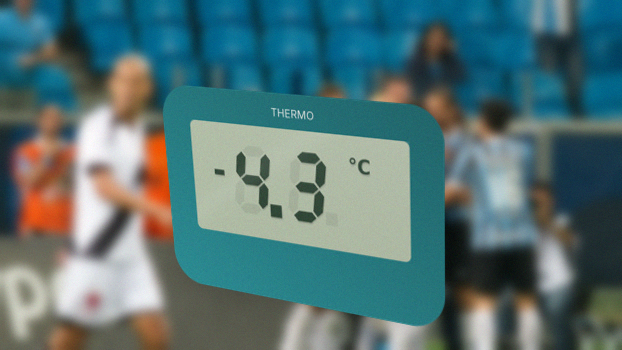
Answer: -4.3 °C
